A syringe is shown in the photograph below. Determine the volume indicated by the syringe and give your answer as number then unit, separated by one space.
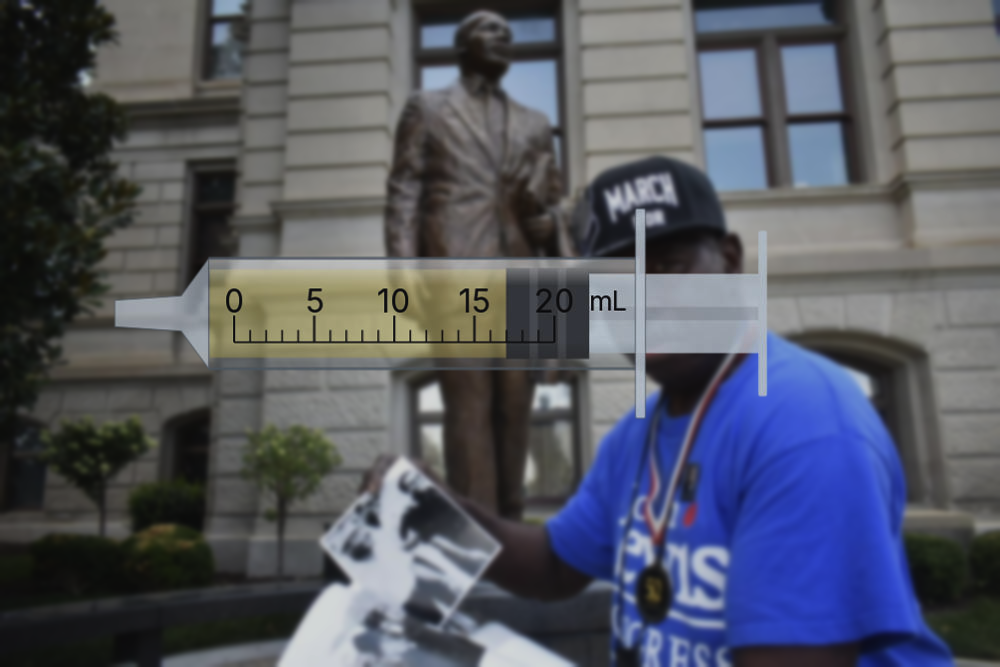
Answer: 17 mL
